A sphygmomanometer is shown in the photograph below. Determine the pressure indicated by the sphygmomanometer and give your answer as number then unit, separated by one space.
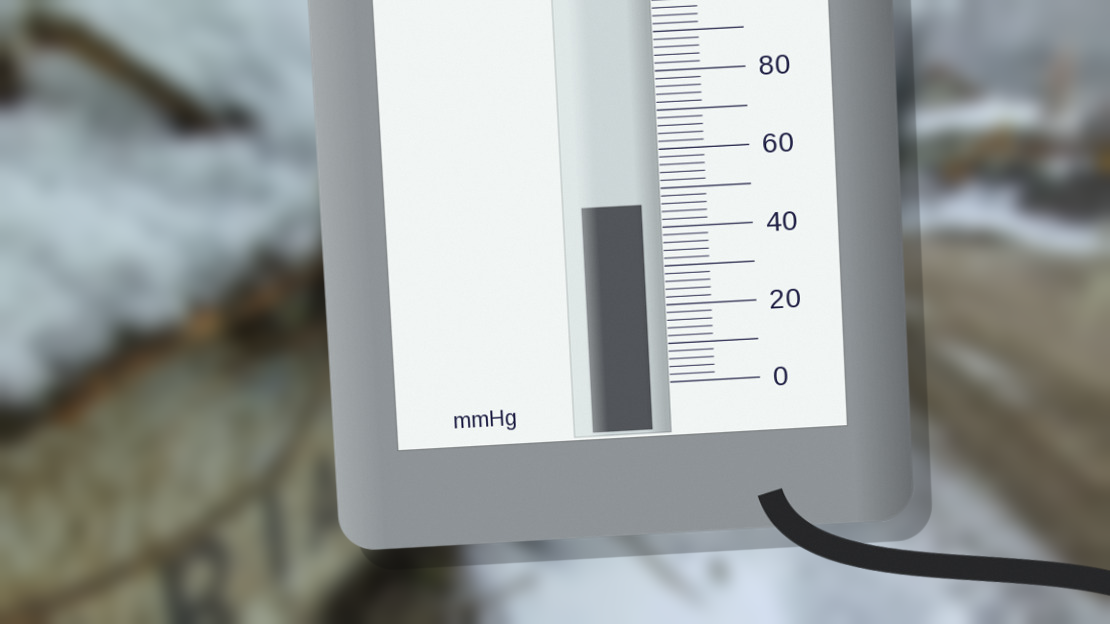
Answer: 46 mmHg
